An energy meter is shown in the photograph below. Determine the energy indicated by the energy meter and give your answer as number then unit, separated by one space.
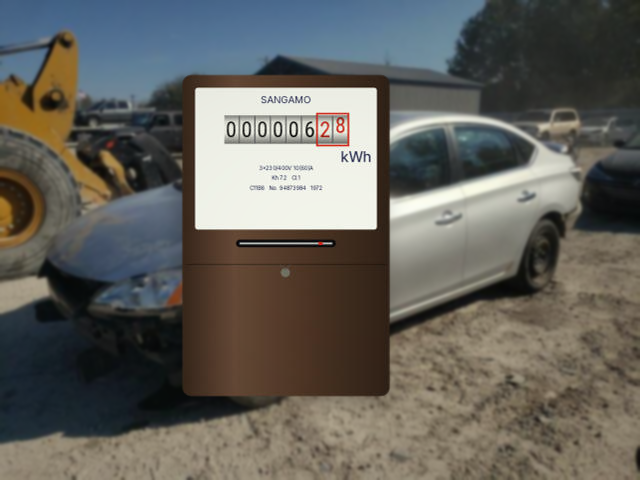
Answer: 6.28 kWh
